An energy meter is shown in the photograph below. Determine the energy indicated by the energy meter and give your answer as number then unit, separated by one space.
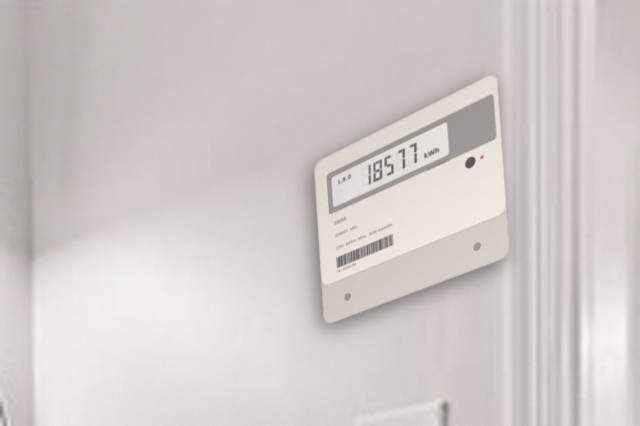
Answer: 18577 kWh
